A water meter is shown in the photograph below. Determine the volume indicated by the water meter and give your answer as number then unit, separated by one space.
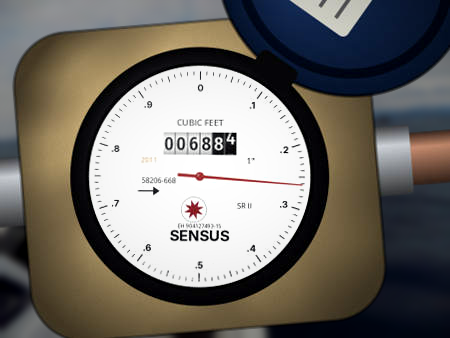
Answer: 6884.26 ft³
